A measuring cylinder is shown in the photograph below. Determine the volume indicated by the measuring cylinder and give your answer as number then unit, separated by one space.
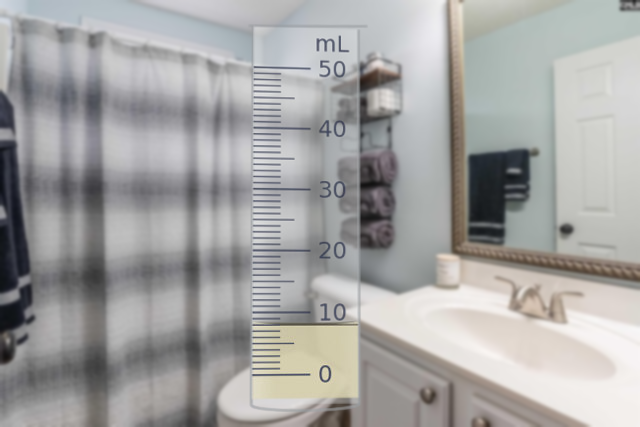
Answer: 8 mL
